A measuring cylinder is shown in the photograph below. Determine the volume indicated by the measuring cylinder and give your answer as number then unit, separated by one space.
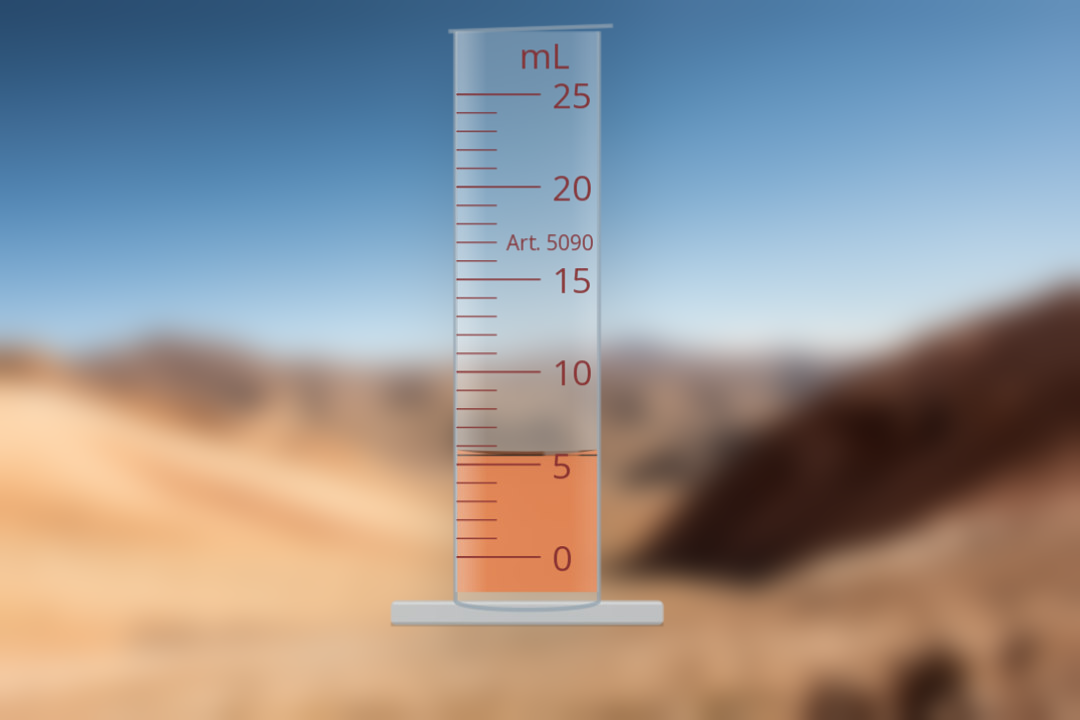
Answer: 5.5 mL
